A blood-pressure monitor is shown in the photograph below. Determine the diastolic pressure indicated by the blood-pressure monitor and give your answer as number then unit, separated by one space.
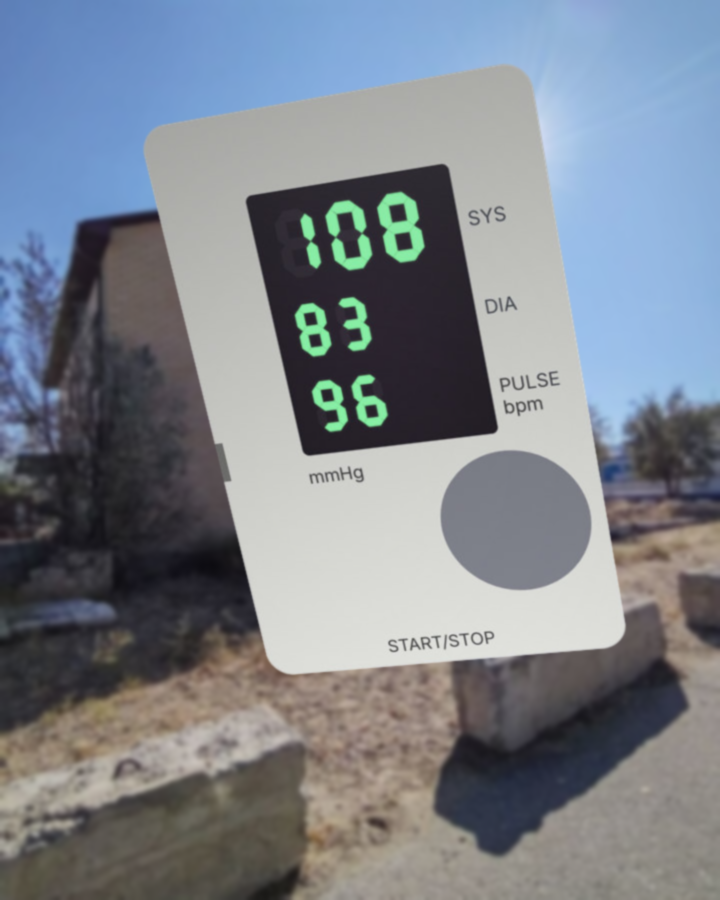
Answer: 83 mmHg
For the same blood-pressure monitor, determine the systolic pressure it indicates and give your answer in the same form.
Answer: 108 mmHg
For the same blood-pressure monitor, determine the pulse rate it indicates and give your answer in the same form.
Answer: 96 bpm
